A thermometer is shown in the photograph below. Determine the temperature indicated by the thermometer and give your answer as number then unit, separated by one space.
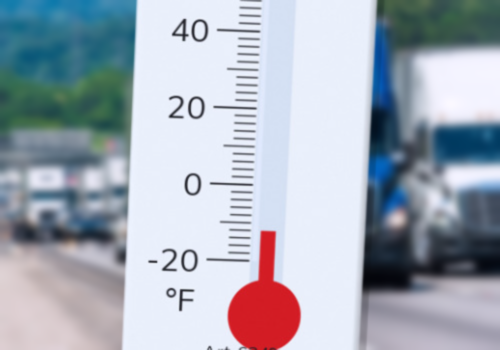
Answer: -12 °F
